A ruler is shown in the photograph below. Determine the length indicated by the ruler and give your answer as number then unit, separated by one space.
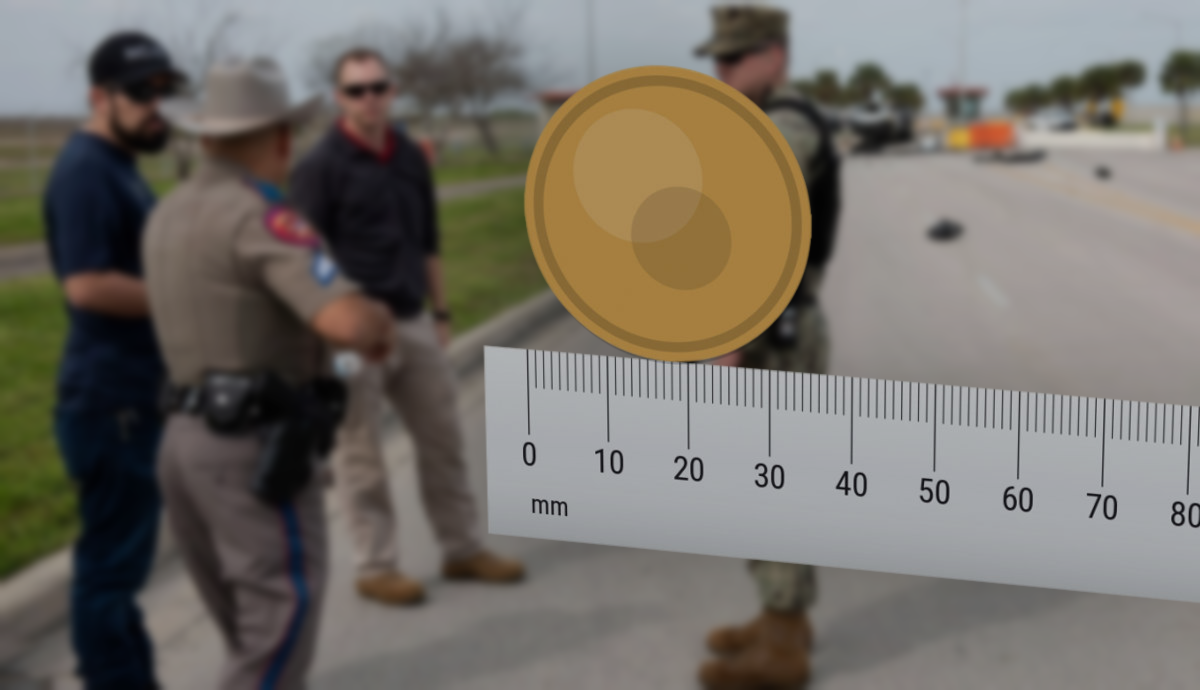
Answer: 35 mm
